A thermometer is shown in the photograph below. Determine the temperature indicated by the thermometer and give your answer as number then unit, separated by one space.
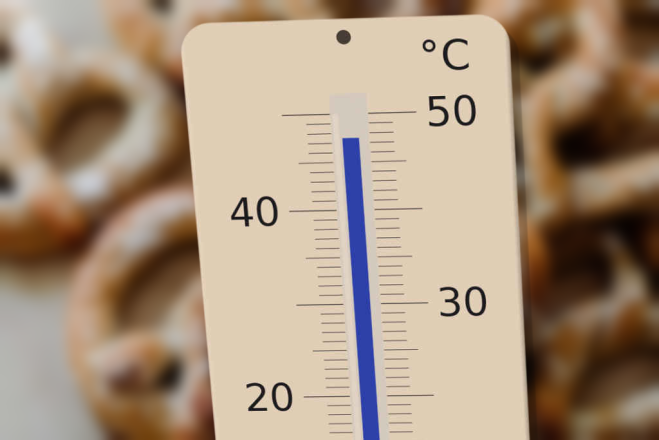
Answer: 47.5 °C
